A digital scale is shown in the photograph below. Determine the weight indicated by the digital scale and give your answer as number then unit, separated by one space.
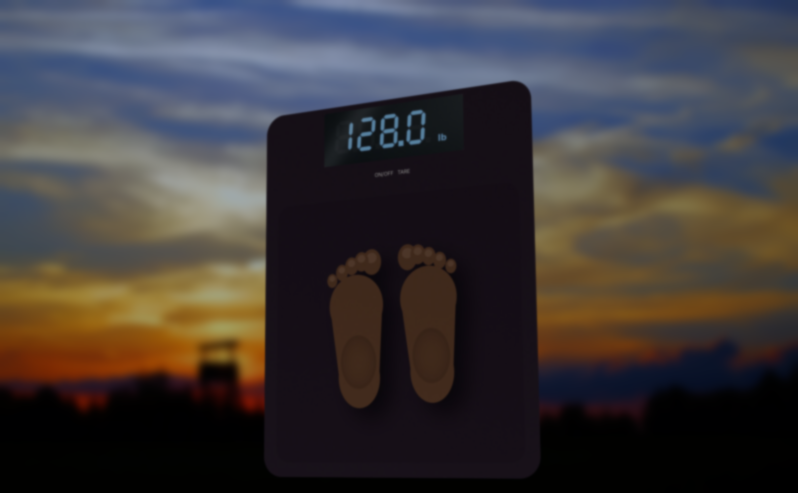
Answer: 128.0 lb
